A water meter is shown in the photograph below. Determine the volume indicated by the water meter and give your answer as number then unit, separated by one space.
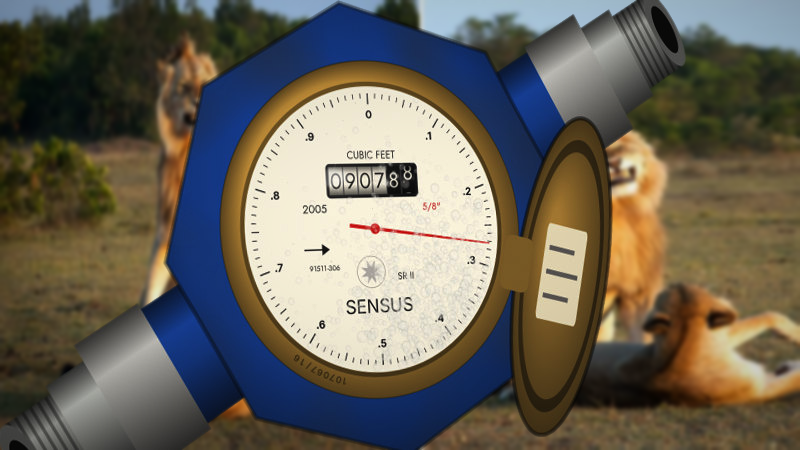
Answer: 90788.27 ft³
